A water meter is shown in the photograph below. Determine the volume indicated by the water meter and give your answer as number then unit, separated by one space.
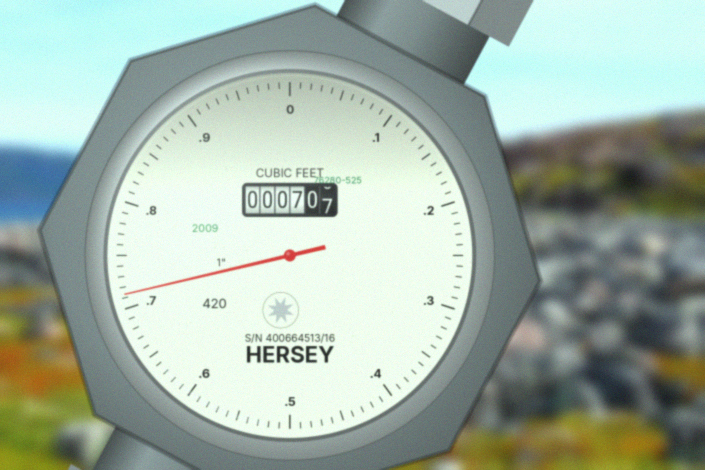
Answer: 706.71 ft³
